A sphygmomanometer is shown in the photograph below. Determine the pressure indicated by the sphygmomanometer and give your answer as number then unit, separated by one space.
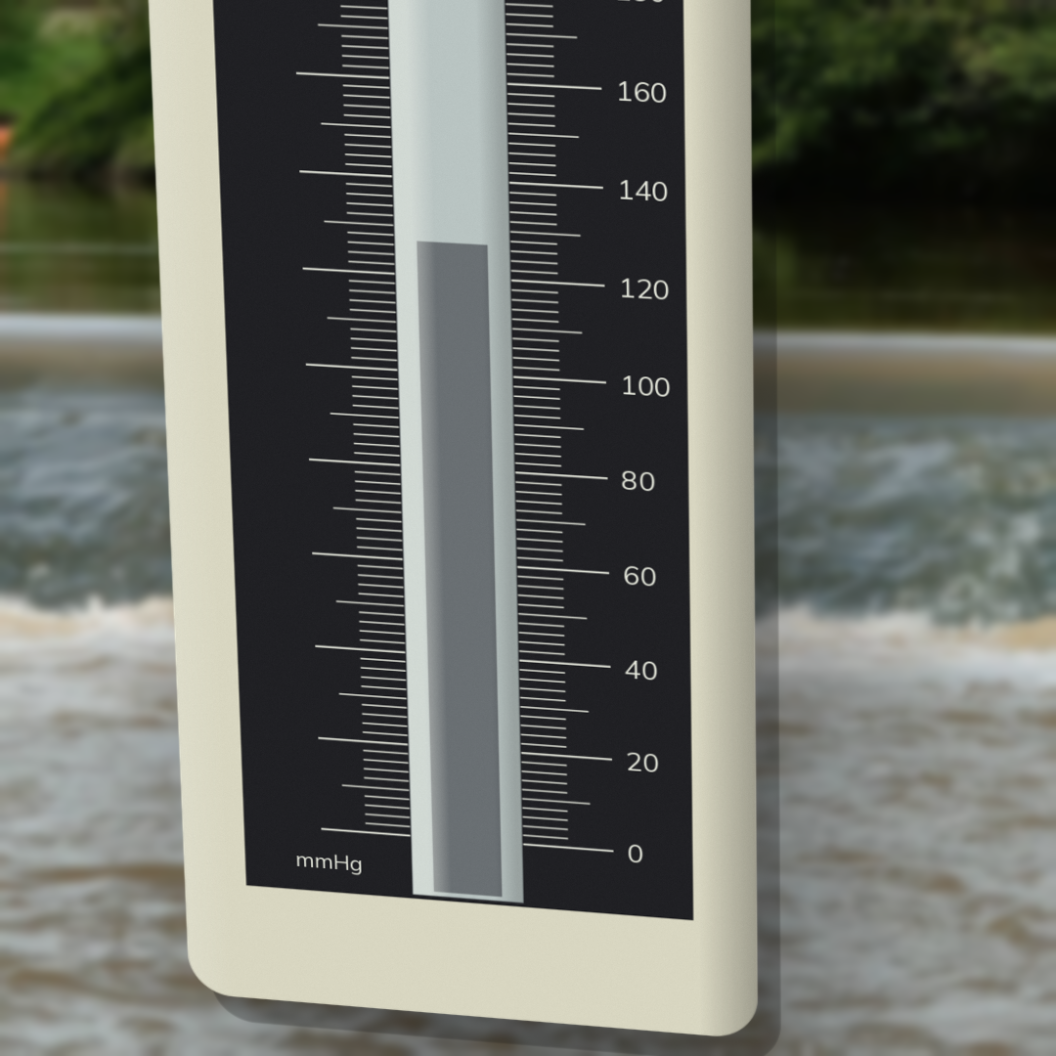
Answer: 127 mmHg
